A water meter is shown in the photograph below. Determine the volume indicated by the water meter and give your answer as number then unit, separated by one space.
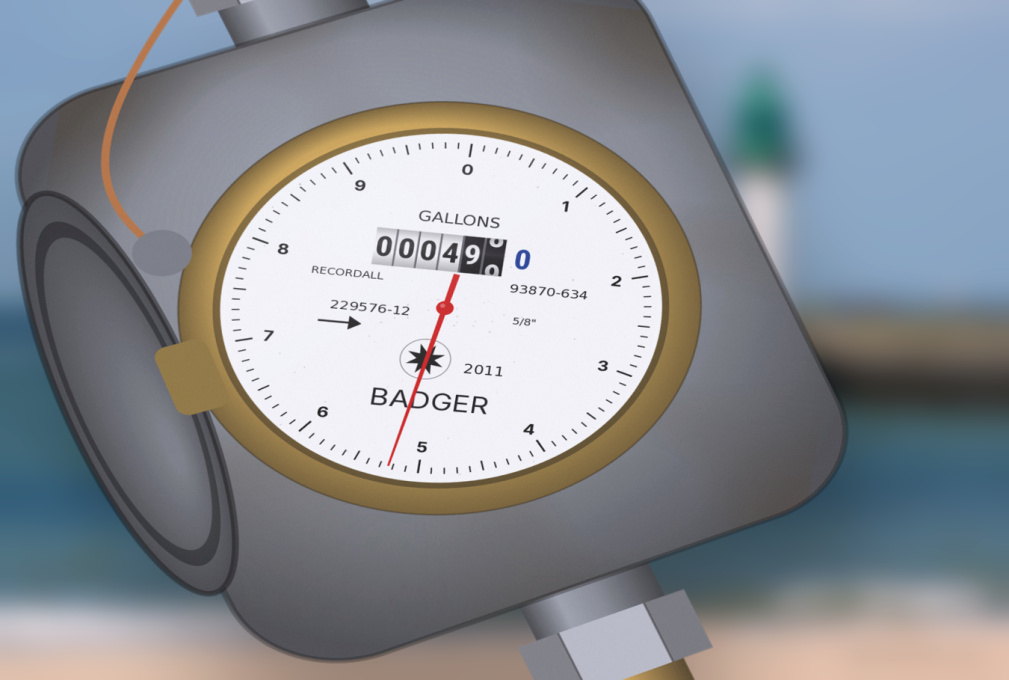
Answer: 4985.2 gal
